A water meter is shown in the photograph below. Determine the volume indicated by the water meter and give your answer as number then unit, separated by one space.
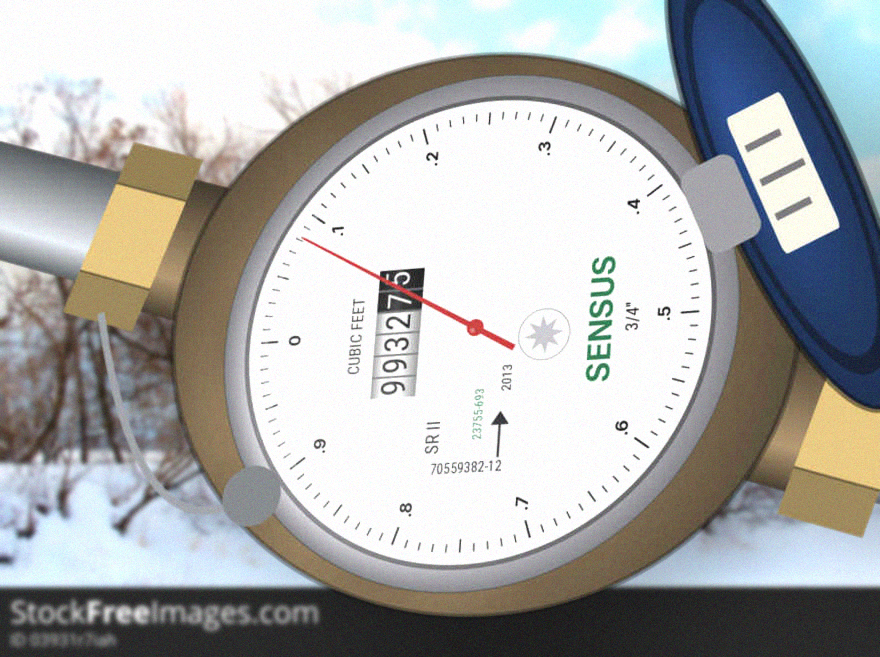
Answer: 993275.08 ft³
